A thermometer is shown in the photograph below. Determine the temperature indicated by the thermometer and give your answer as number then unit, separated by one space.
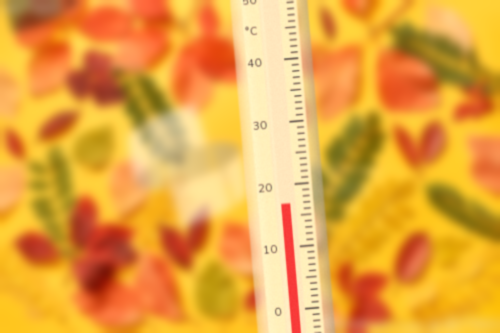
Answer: 17 °C
